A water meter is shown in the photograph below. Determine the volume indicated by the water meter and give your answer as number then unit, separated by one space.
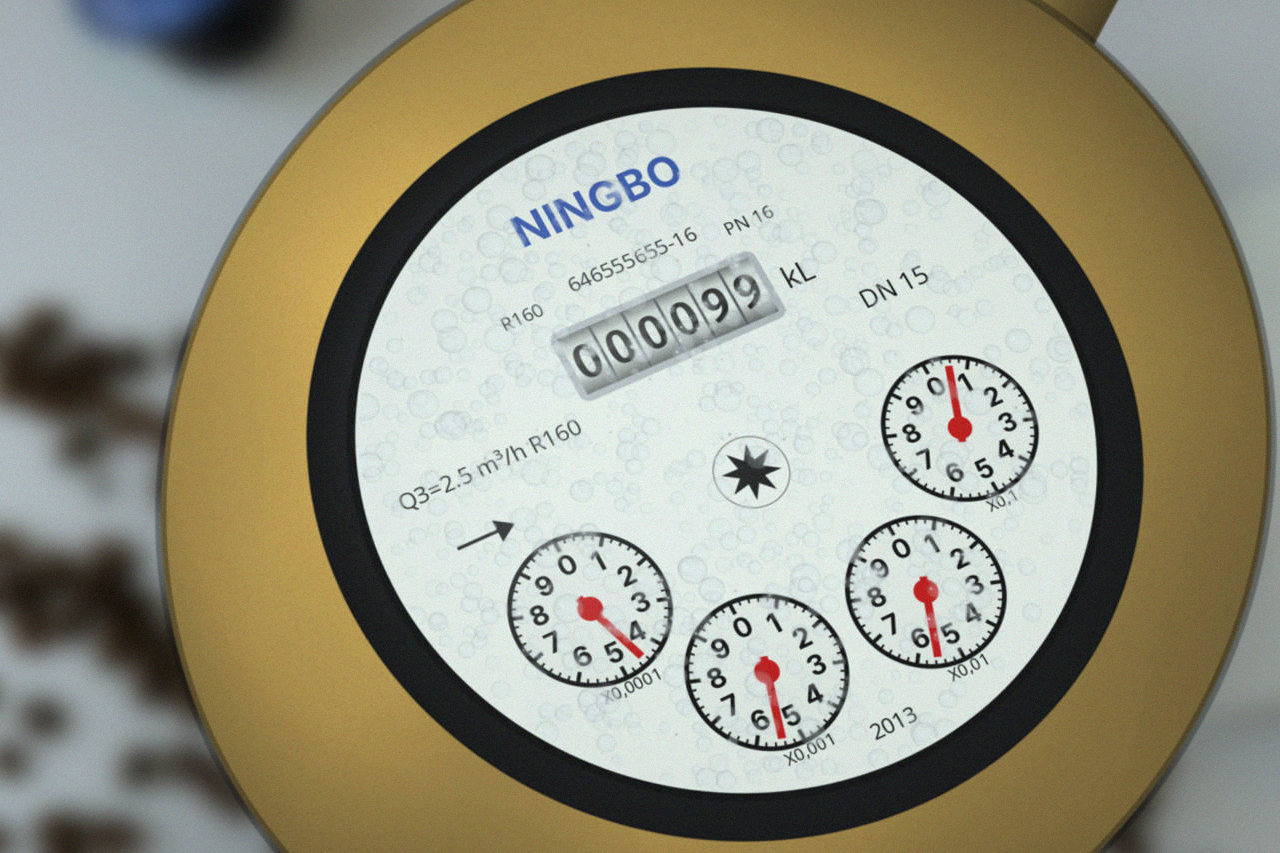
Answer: 99.0554 kL
